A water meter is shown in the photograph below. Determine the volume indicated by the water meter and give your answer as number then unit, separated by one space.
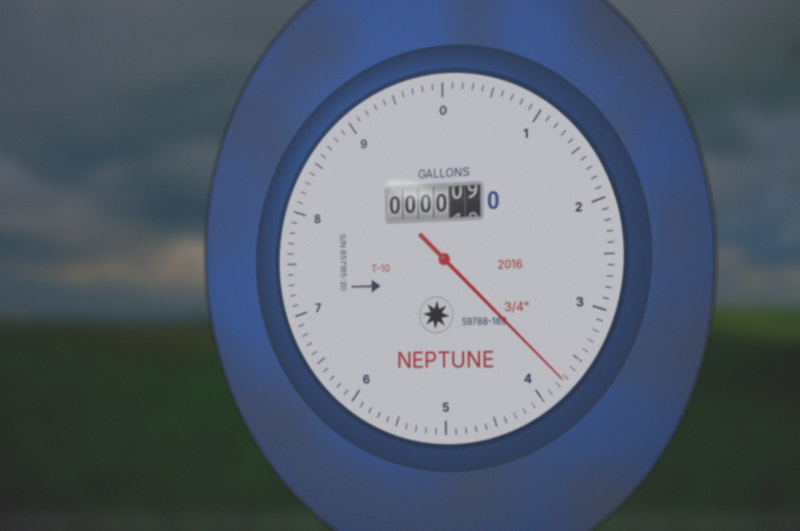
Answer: 93.7 gal
